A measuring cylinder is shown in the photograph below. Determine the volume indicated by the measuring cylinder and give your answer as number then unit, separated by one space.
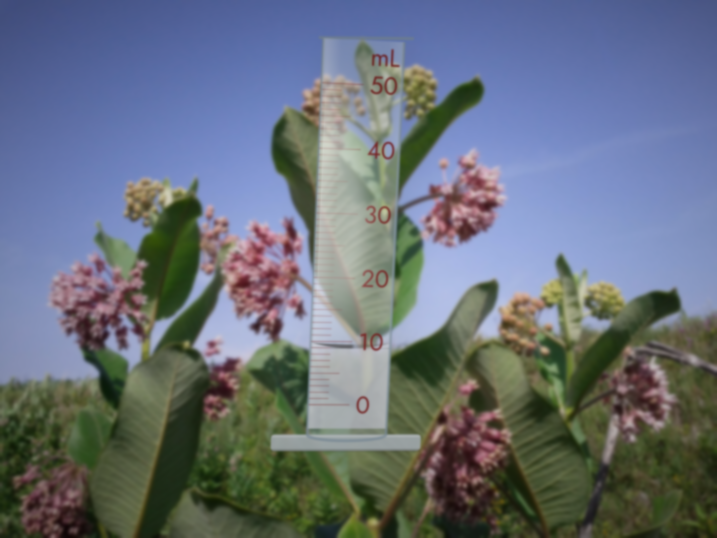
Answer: 9 mL
